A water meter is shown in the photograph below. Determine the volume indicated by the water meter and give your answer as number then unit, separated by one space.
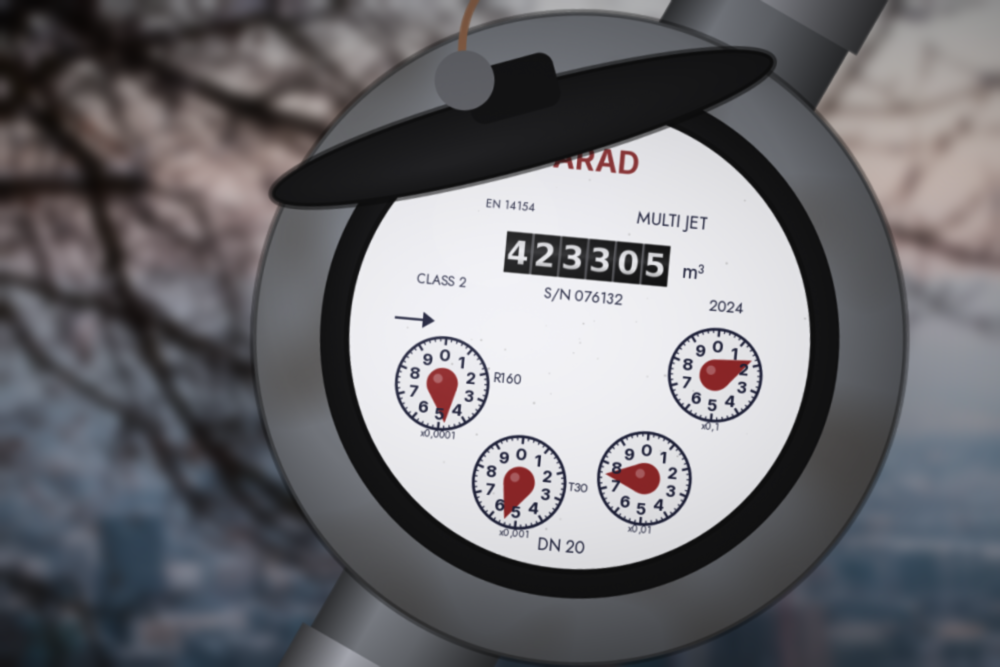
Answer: 423305.1754 m³
